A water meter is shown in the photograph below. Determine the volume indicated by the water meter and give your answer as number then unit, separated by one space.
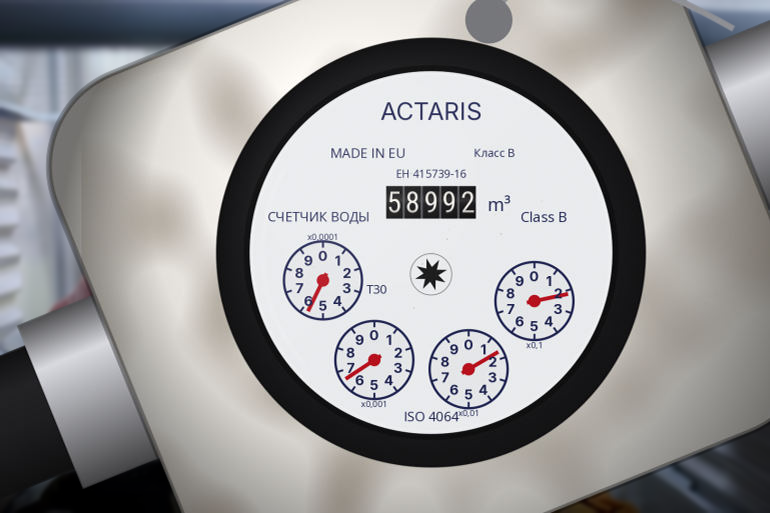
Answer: 58992.2165 m³
